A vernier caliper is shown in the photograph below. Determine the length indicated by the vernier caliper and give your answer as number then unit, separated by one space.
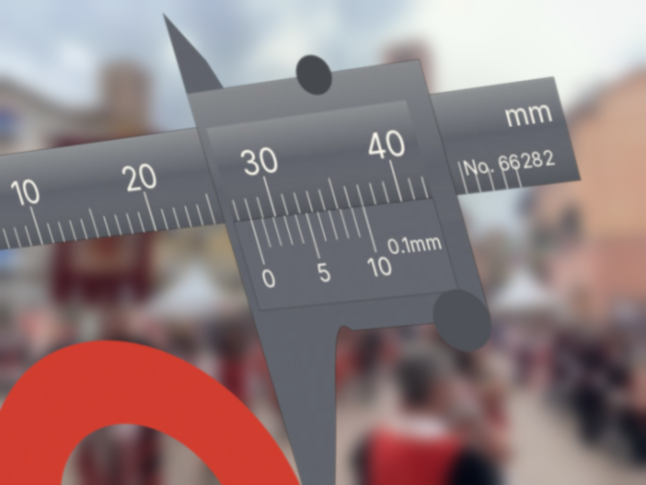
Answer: 28.0 mm
